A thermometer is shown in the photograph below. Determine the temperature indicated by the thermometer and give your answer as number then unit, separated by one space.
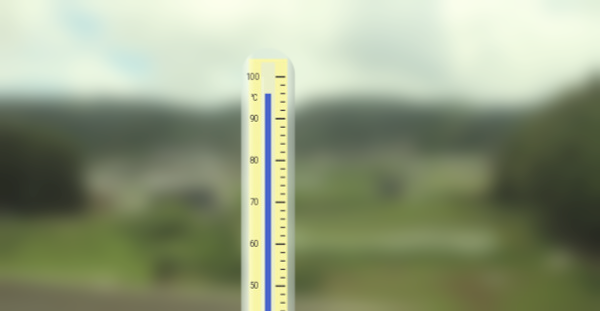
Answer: 96 °C
